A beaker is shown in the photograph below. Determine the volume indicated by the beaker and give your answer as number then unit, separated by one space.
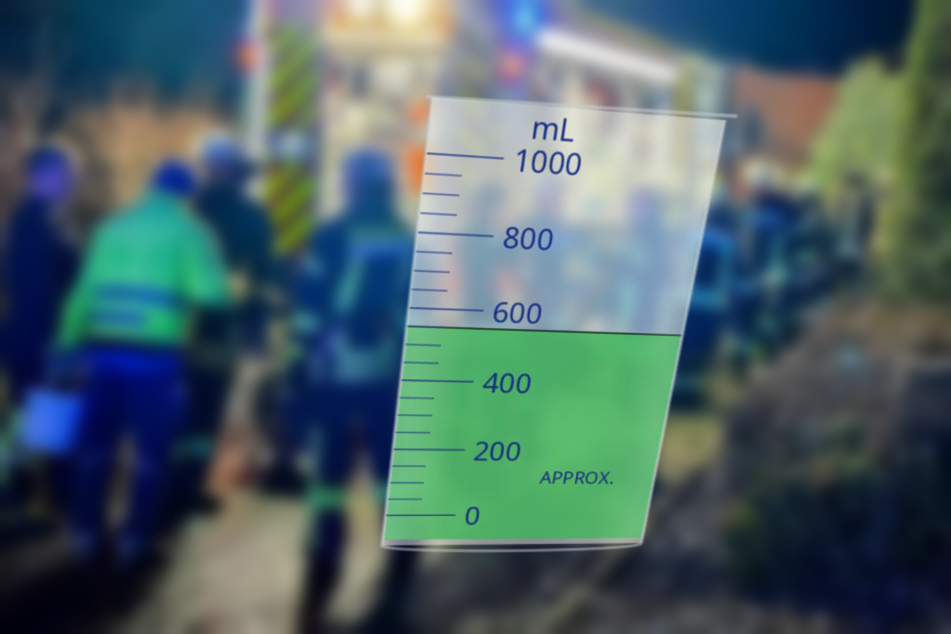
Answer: 550 mL
